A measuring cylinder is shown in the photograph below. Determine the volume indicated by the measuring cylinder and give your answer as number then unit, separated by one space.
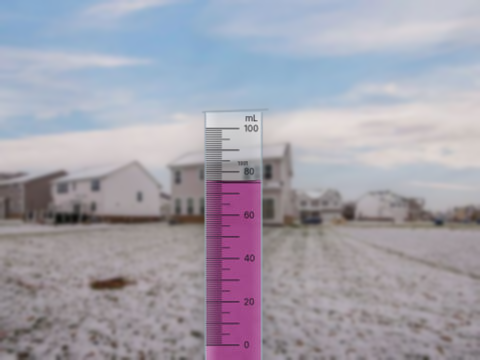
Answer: 75 mL
